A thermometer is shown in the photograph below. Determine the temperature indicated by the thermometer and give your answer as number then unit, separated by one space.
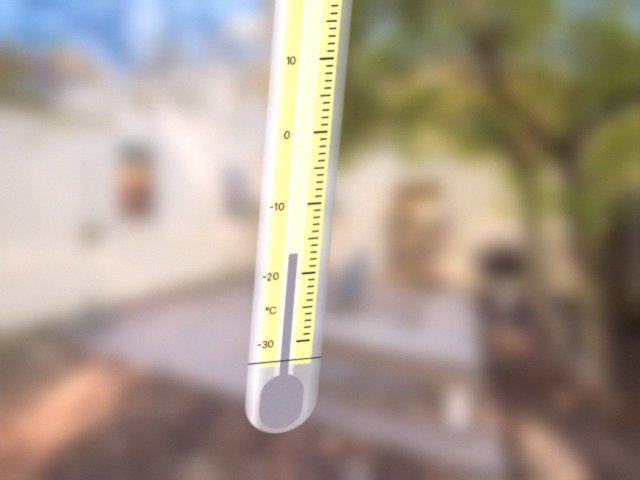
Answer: -17 °C
